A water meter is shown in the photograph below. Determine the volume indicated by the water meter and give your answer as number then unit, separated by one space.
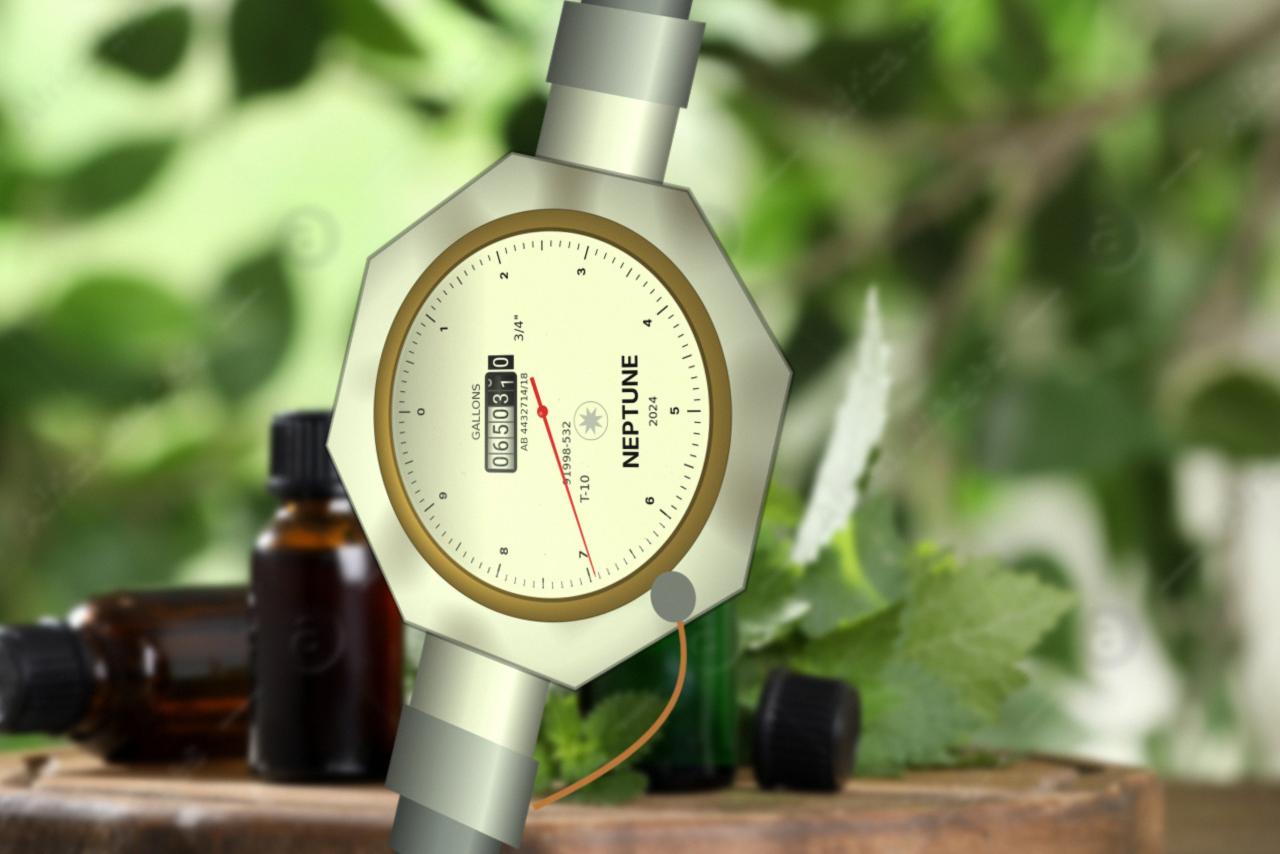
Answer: 650306.9 gal
